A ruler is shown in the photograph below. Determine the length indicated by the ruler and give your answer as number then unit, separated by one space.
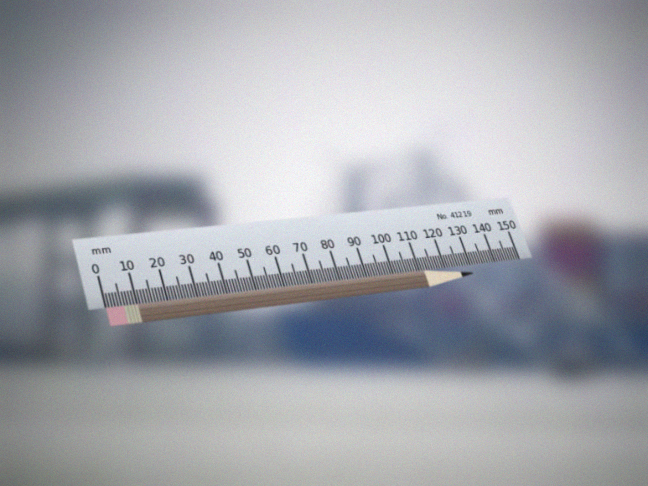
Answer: 130 mm
